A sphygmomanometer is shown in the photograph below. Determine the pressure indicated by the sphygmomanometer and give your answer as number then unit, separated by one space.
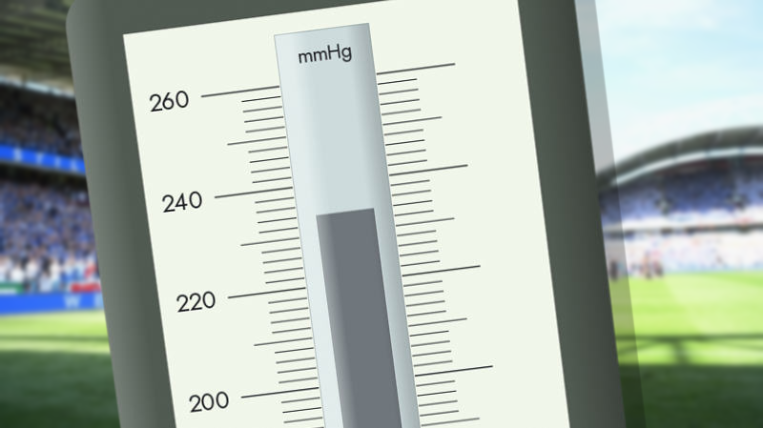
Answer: 234 mmHg
